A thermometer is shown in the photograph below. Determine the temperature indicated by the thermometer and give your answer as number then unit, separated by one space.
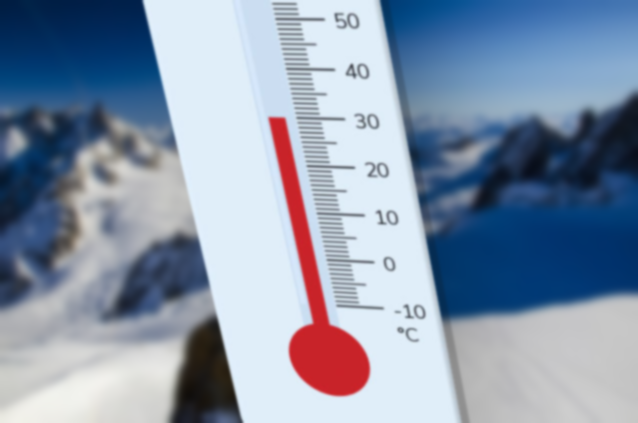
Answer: 30 °C
